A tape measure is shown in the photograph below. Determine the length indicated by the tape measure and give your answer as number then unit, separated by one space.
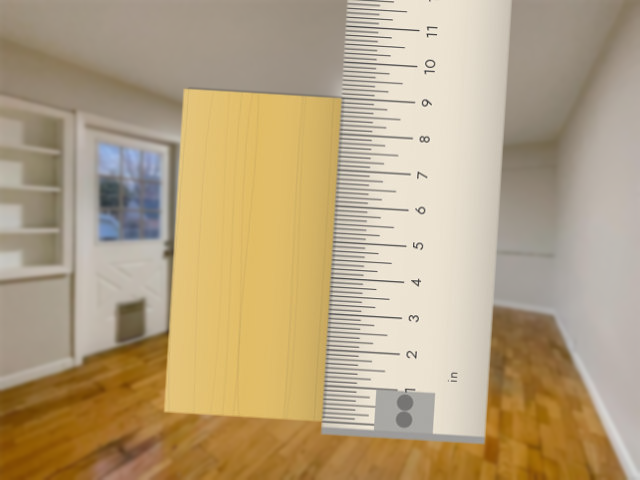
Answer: 9 in
